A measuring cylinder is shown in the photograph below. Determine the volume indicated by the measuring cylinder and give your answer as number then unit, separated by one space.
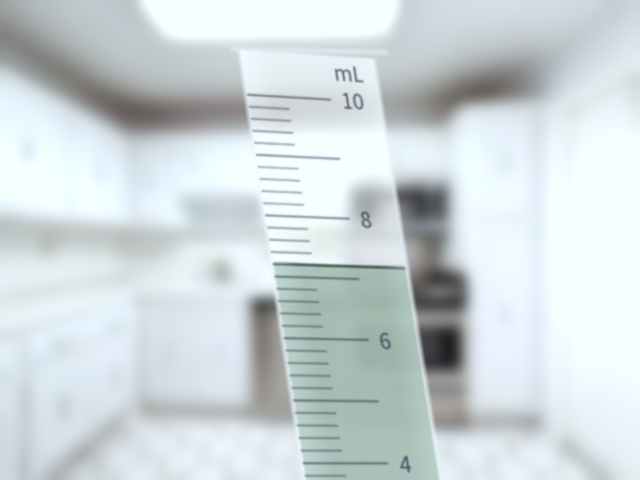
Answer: 7.2 mL
